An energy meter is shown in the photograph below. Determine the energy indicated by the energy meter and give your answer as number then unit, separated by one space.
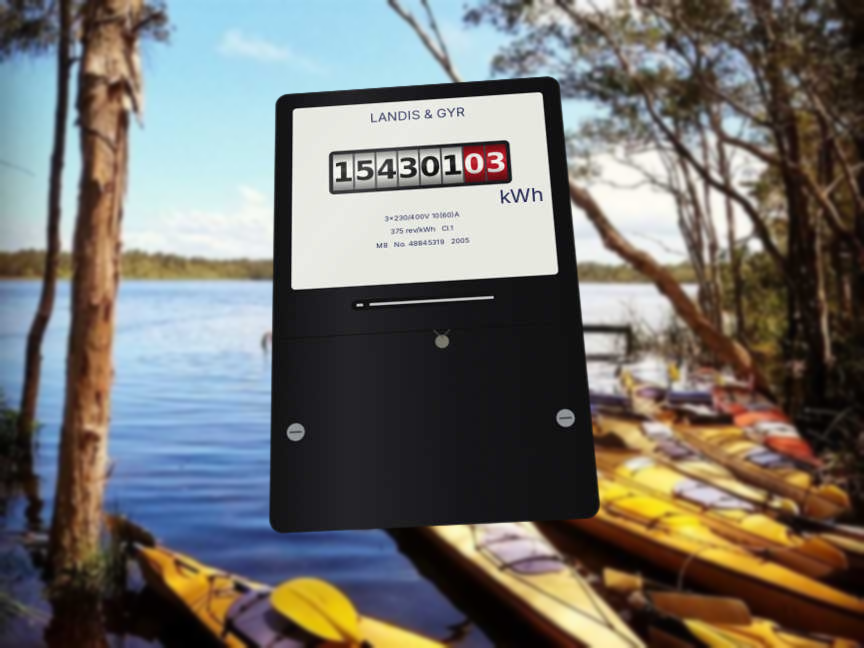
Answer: 154301.03 kWh
